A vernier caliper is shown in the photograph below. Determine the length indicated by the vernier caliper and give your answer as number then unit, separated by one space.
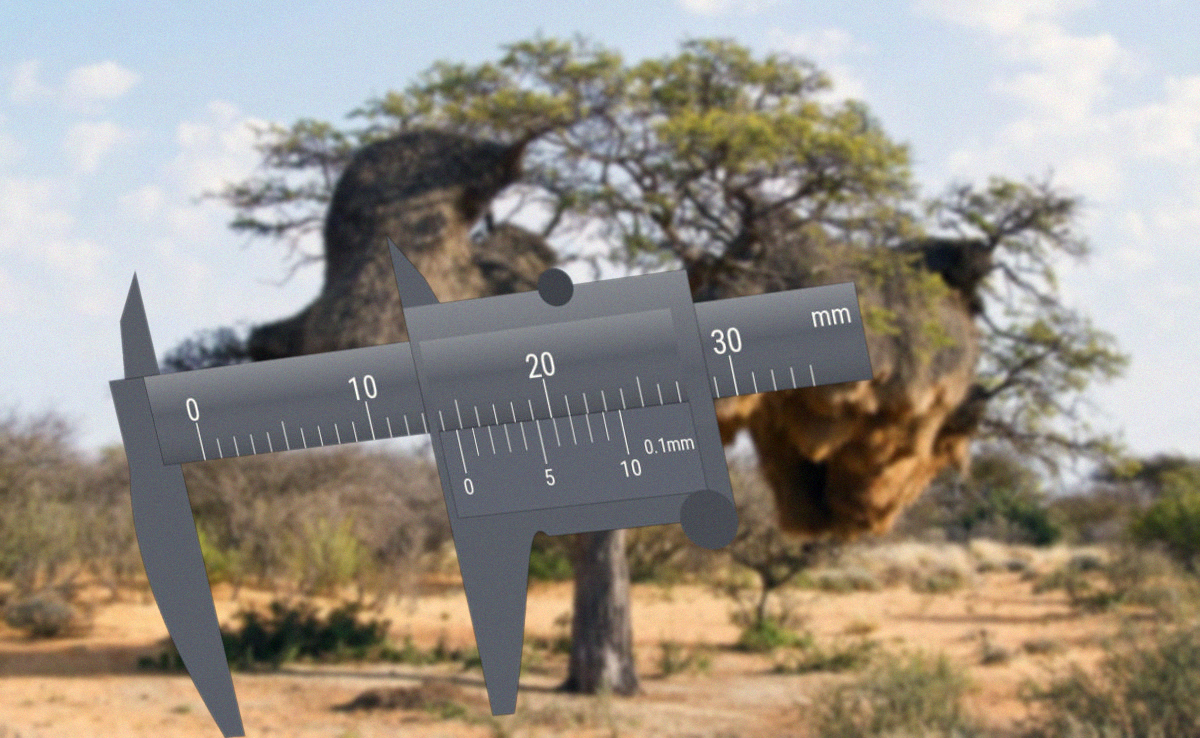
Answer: 14.7 mm
